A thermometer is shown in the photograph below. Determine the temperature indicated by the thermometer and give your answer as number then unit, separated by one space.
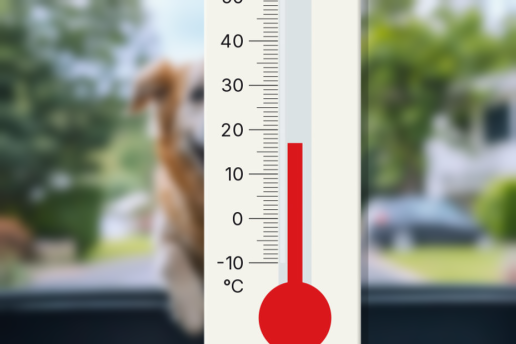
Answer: 17 °C
